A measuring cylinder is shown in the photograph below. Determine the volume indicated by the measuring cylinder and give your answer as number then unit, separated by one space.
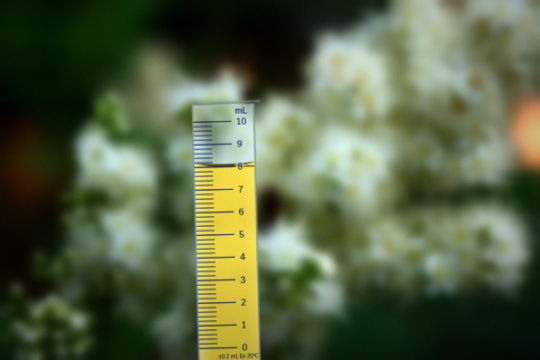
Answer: 8 mL
